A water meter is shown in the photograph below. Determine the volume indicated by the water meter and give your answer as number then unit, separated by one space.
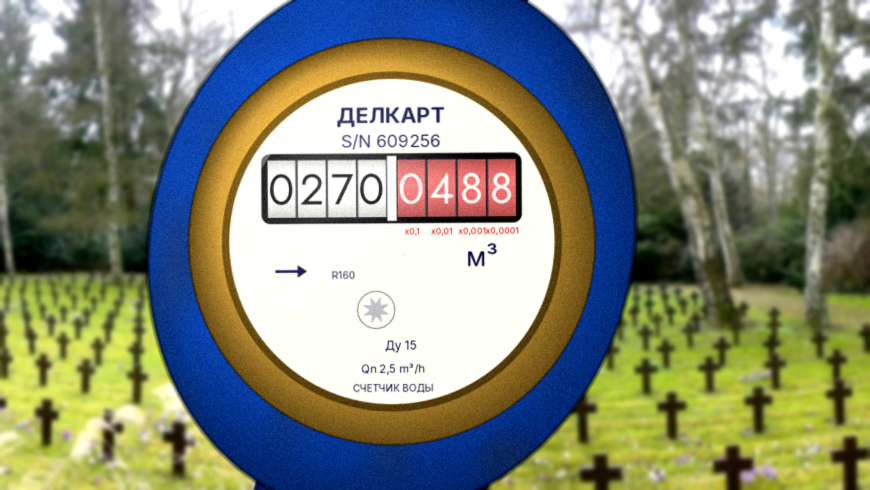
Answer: 270.0488 m³
